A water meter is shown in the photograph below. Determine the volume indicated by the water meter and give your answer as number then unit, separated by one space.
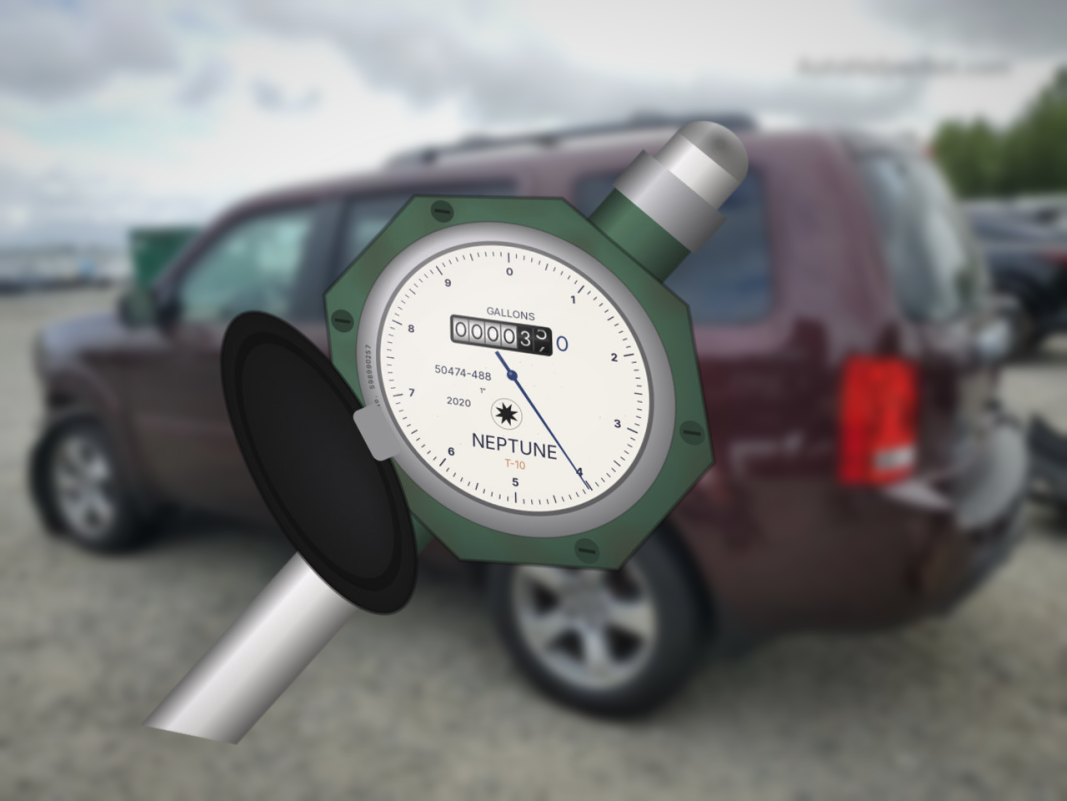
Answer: 354.0 gal
